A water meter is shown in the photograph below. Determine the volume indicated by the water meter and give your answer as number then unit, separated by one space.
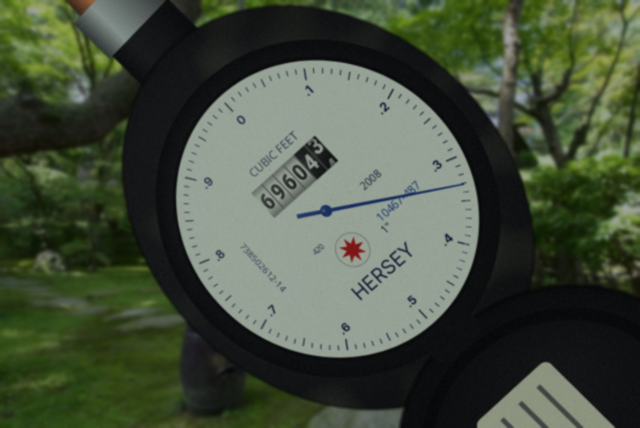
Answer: 696043.33 ft³
